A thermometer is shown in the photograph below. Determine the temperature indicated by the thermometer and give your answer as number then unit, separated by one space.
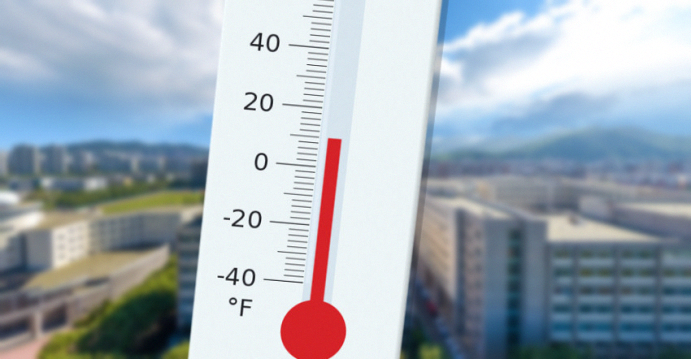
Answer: 10 °F
